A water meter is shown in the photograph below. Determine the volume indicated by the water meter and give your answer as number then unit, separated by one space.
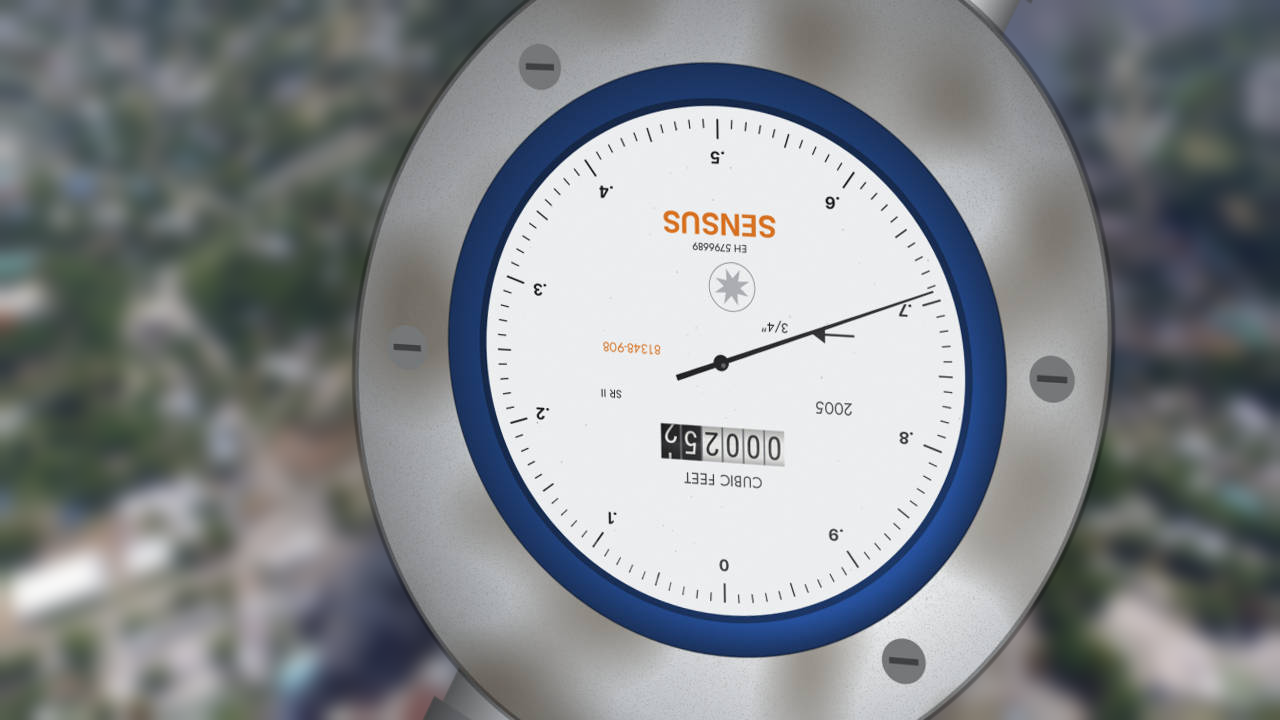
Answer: 251.69 ft³
